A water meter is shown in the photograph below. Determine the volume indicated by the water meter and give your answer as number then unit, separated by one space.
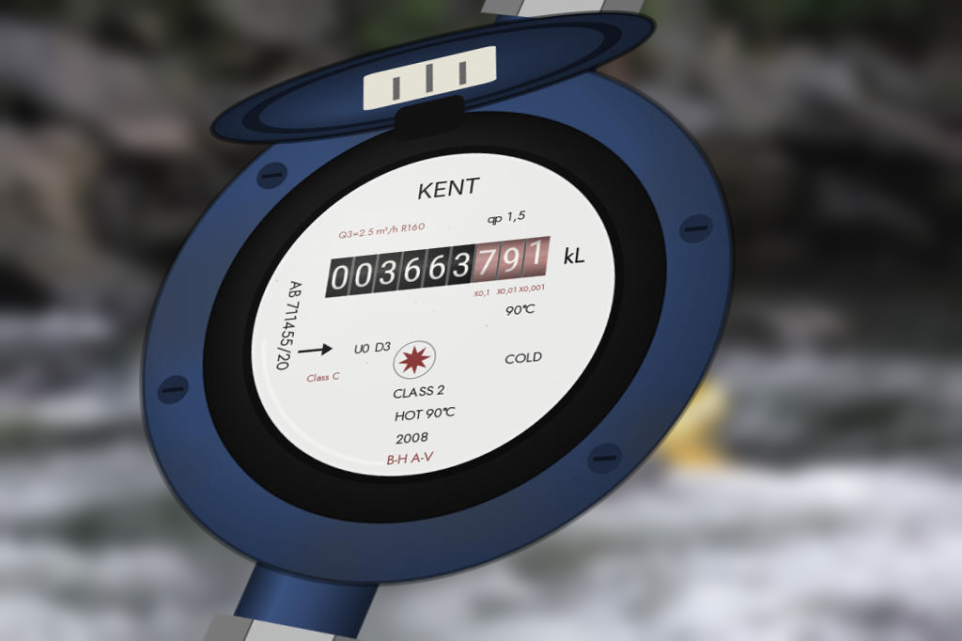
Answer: 3663.791 kL
